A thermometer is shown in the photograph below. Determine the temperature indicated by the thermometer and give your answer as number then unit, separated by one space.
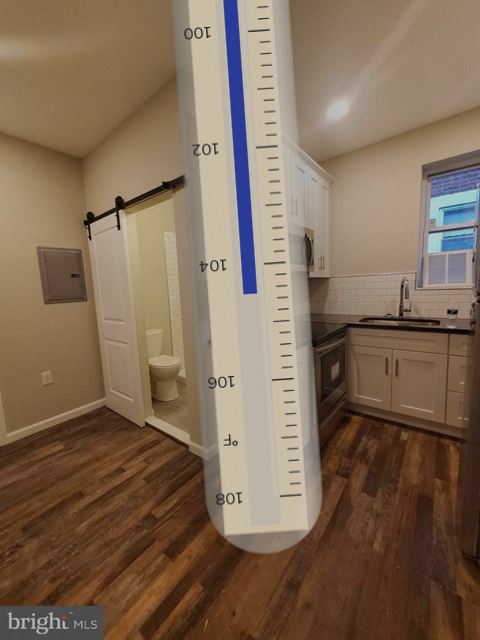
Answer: 104.5 °F
